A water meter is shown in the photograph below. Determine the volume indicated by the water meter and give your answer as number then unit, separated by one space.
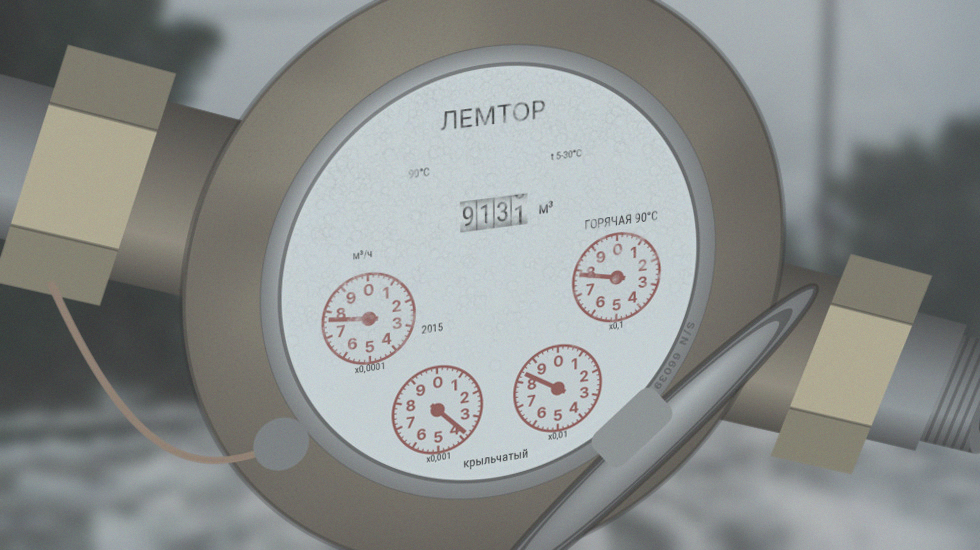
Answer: 9130.7837 m³
